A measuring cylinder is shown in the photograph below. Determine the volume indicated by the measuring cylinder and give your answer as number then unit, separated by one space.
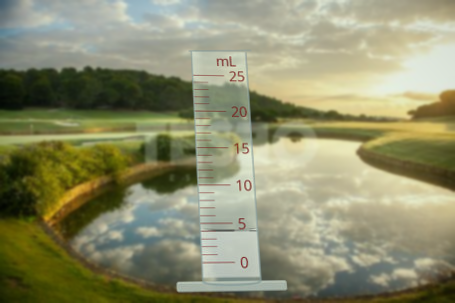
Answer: 4 mL
